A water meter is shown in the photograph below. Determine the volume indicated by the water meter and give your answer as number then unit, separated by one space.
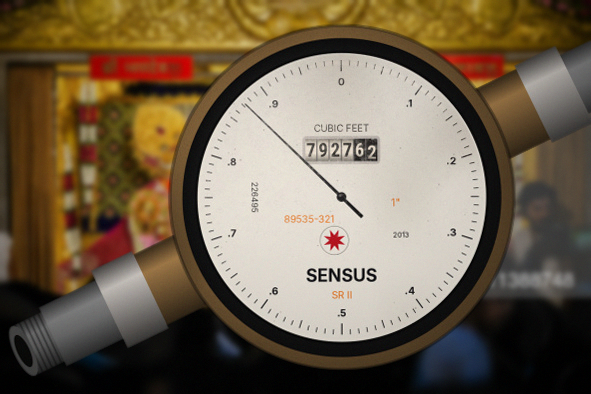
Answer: 792761.87 ft³
